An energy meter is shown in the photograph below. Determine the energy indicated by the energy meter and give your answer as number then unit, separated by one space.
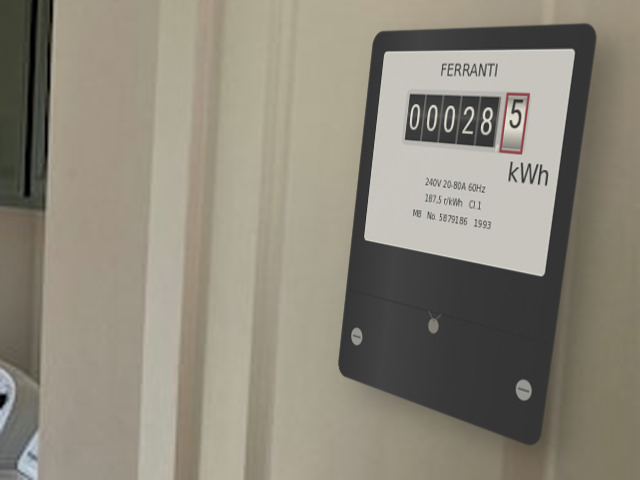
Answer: 28.5 kWh
